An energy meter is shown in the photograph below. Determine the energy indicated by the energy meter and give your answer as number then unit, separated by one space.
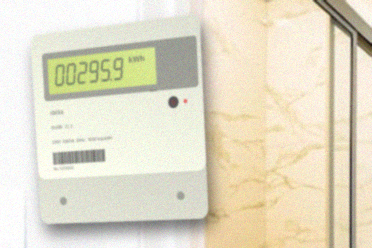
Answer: 295.9 kWh
